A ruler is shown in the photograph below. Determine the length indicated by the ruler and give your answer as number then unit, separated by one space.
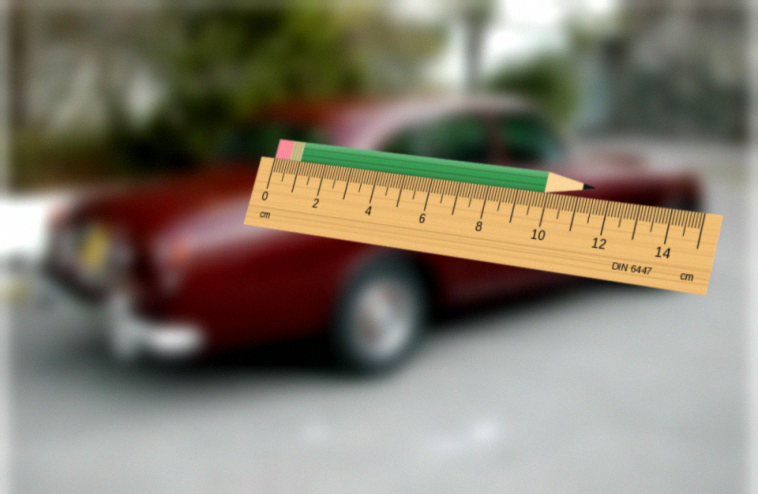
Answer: 11.5 cm
